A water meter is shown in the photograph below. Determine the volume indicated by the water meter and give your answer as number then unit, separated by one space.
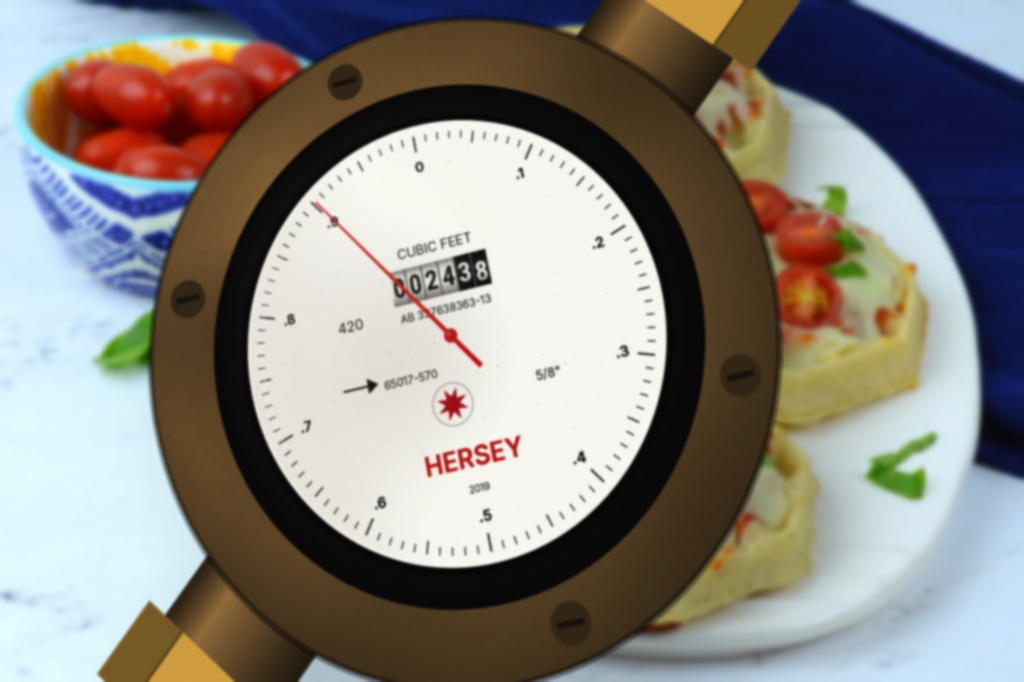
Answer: 2437.90 ft³
